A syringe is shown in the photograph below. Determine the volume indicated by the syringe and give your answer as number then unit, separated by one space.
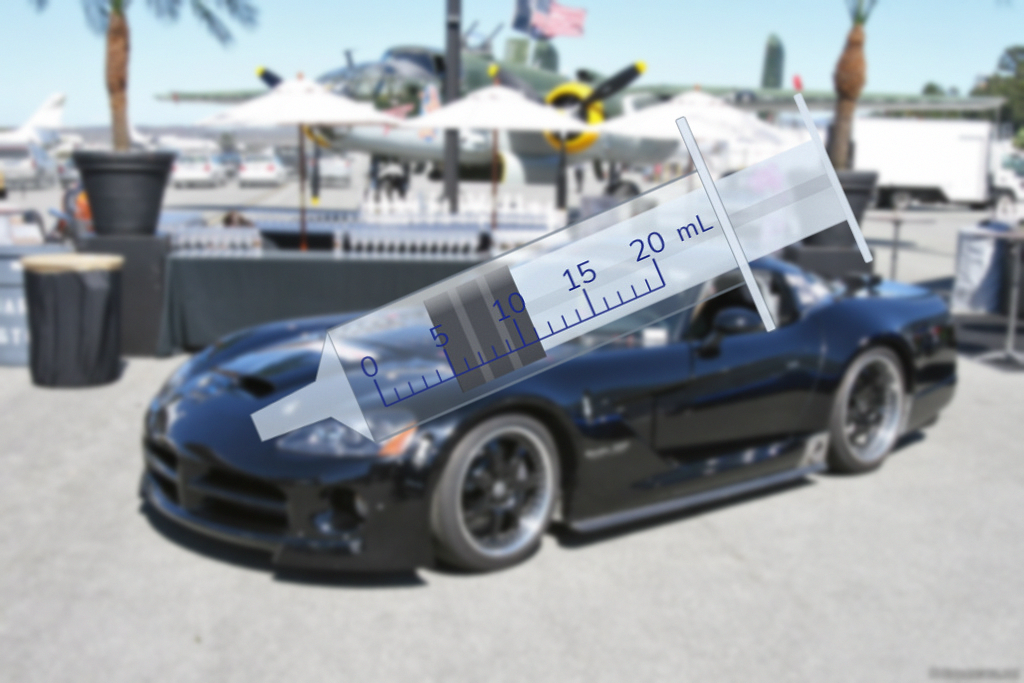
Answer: 5 mL
